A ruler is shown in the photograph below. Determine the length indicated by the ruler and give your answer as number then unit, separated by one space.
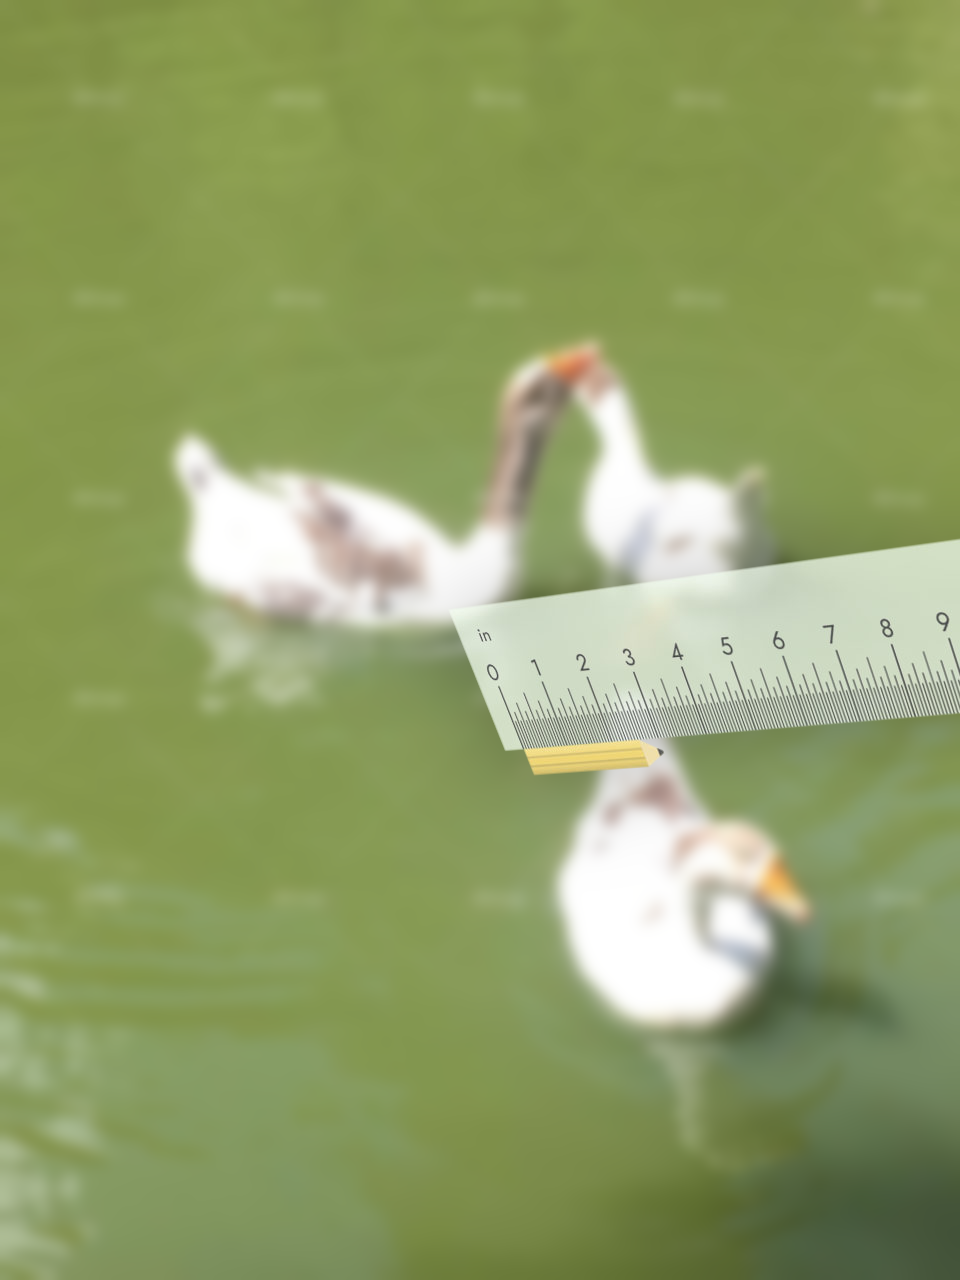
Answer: 3 in
